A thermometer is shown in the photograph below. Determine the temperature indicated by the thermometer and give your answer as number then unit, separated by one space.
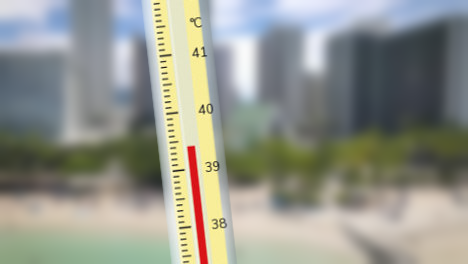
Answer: 39.4 °C
